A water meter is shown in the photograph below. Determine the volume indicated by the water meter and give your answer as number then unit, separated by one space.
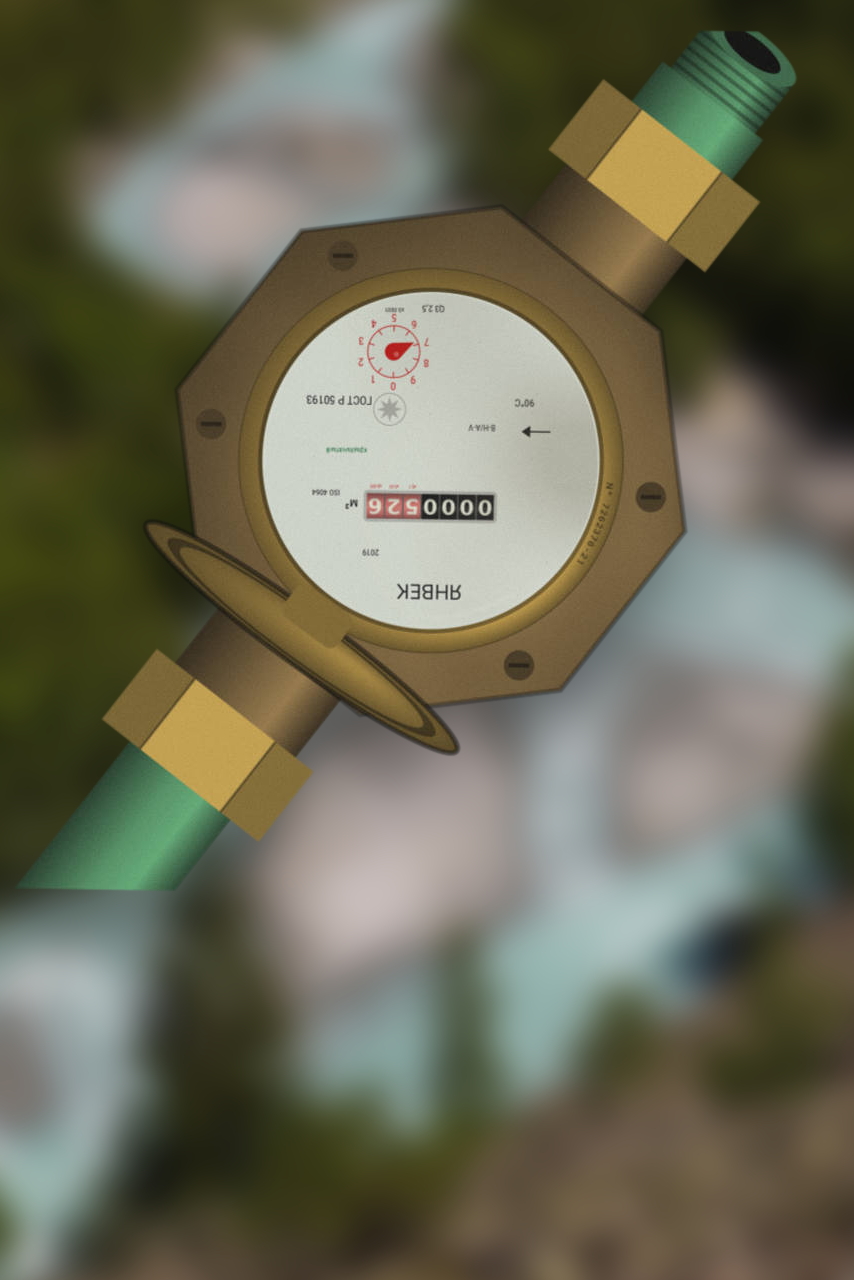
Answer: 0.5266 m³
